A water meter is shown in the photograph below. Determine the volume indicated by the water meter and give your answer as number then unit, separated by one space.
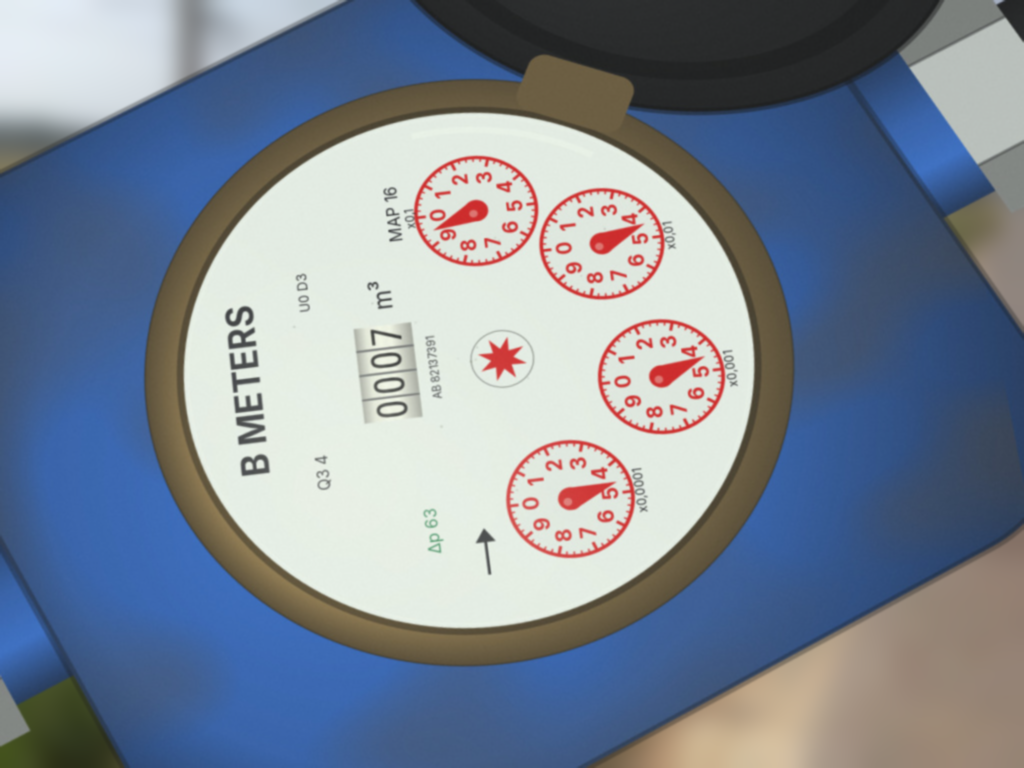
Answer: 6.9444 m³
